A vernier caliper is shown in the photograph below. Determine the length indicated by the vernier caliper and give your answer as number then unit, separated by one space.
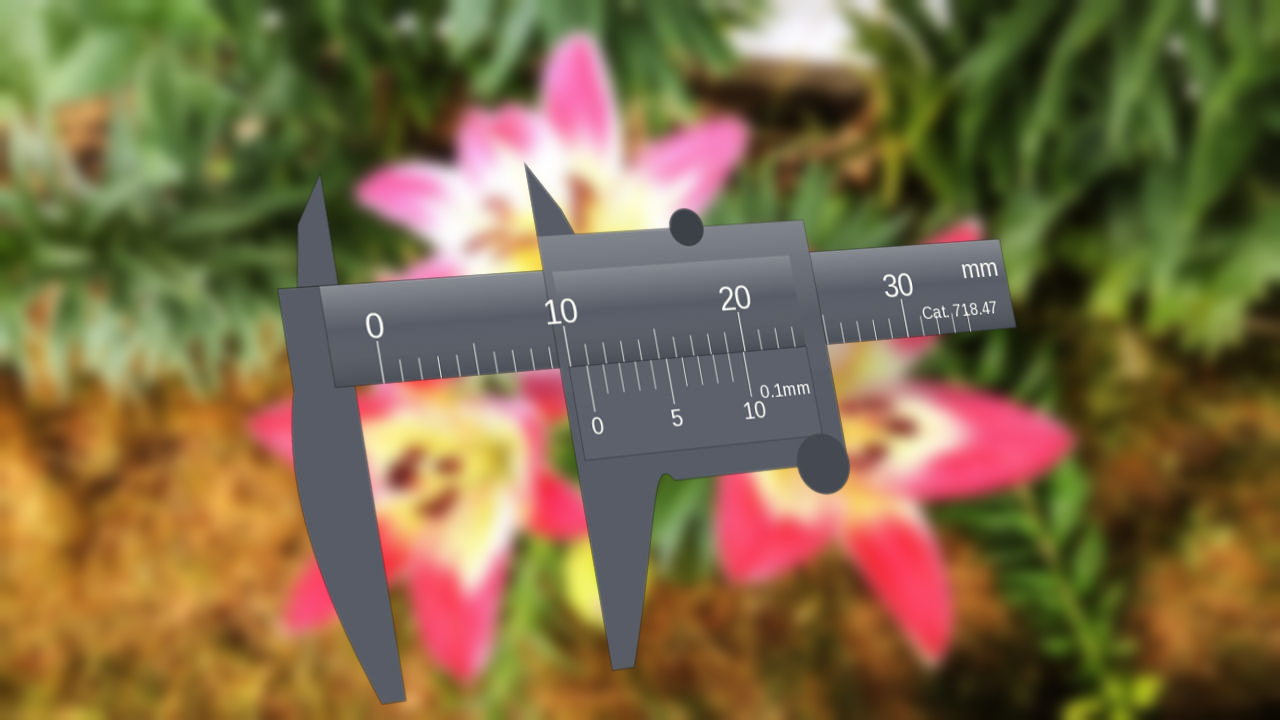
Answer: 10.9 mm
